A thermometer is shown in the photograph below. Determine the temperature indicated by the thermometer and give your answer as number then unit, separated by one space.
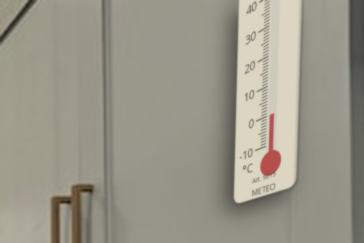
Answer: 0 °C
